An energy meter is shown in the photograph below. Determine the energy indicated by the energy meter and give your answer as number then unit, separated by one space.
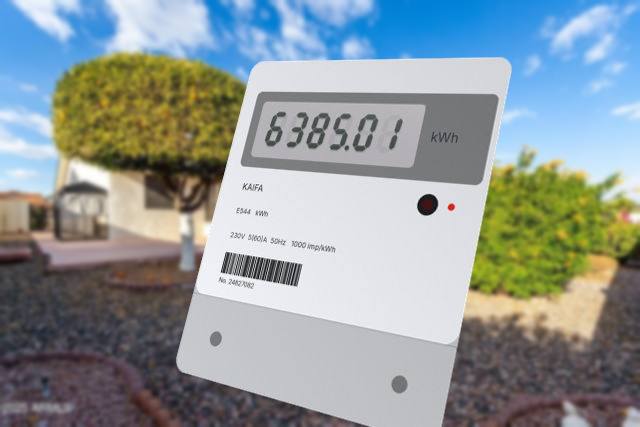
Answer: 6385.01 kWh
